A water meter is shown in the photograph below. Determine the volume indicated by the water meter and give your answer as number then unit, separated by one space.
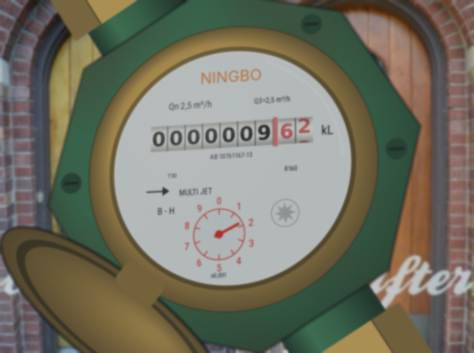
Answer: 9.621 kL
